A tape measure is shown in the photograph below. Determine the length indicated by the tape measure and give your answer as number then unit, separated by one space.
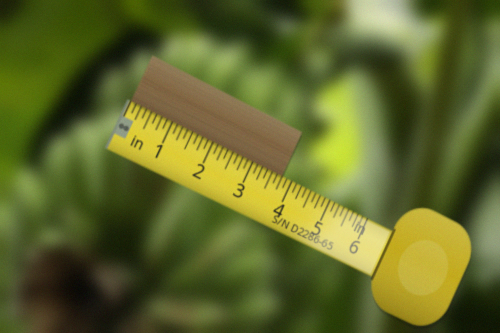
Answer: 3.75 in
